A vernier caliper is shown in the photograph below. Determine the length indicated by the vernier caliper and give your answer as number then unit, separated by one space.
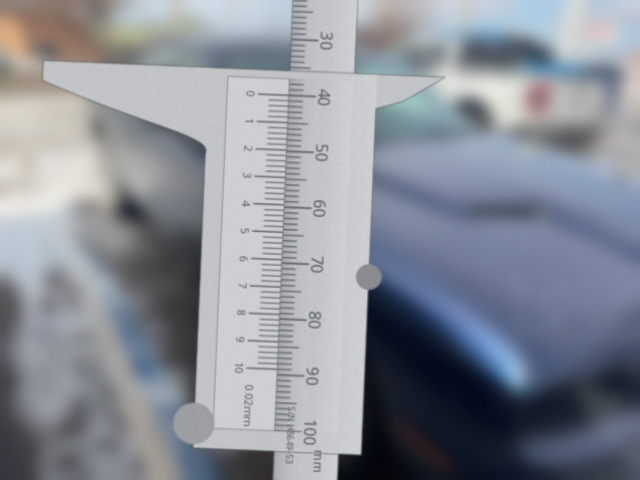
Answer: 40.0 mm
